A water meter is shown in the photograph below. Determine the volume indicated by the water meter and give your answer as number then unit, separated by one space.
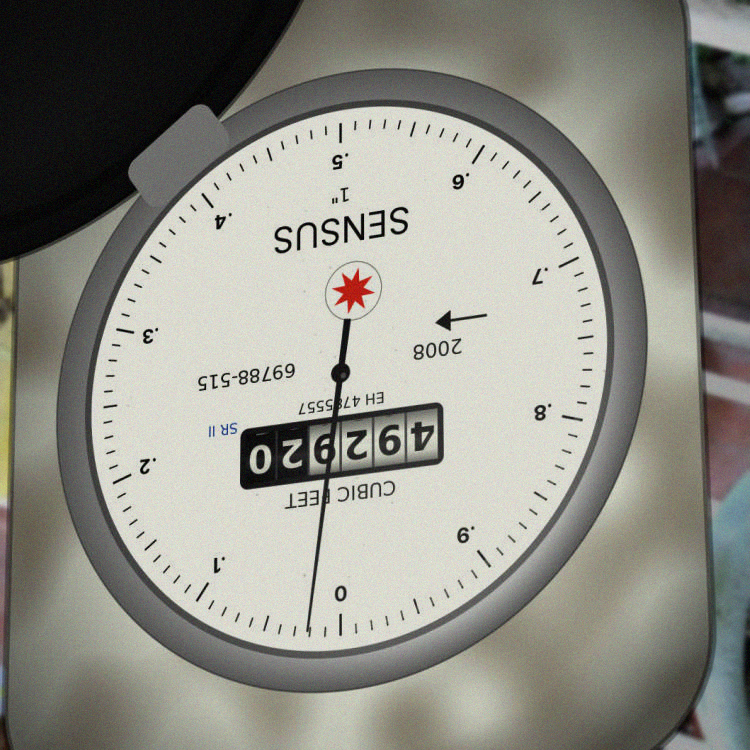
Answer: 492920.02 ft³
